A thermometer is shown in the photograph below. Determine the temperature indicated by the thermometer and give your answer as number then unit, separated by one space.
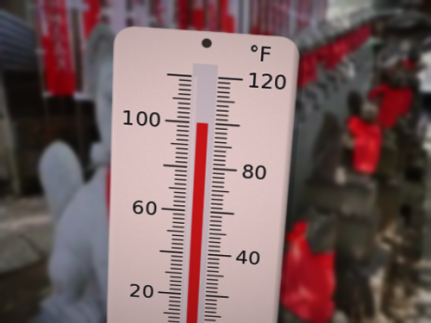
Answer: 100 °F
